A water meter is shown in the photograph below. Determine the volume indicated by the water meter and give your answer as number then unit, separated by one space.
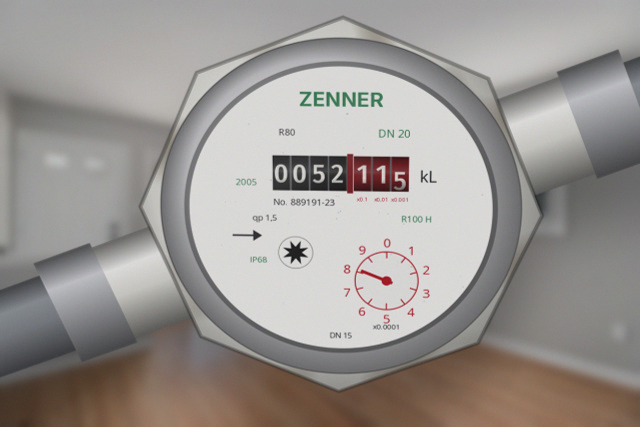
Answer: 52.1148 kL
